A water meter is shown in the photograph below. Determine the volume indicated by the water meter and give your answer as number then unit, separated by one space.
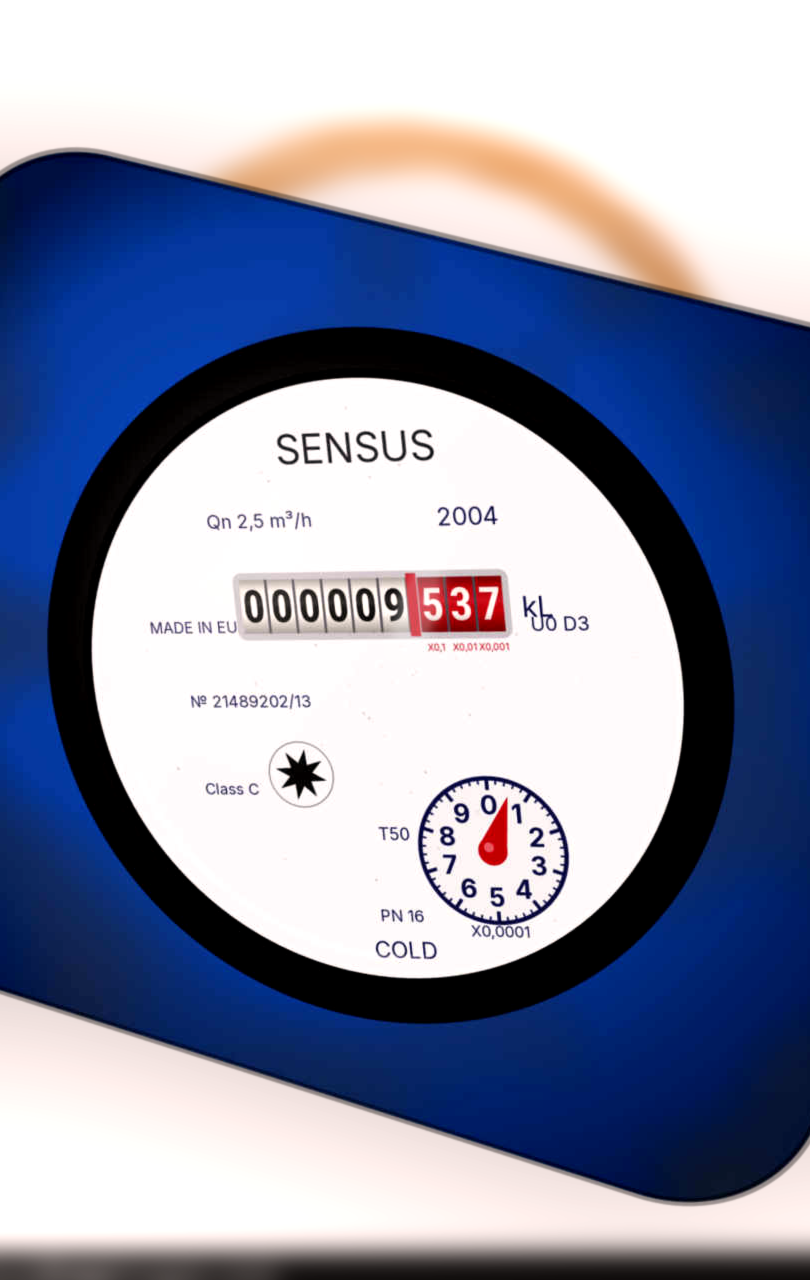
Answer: 9.5370 kL
